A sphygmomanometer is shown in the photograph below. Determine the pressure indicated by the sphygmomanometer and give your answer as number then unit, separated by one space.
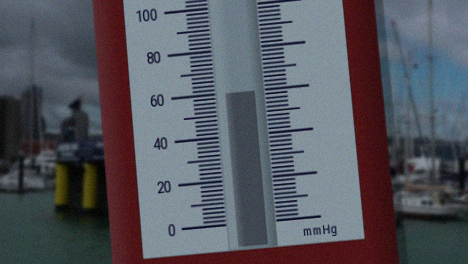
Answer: 60 mmHg
